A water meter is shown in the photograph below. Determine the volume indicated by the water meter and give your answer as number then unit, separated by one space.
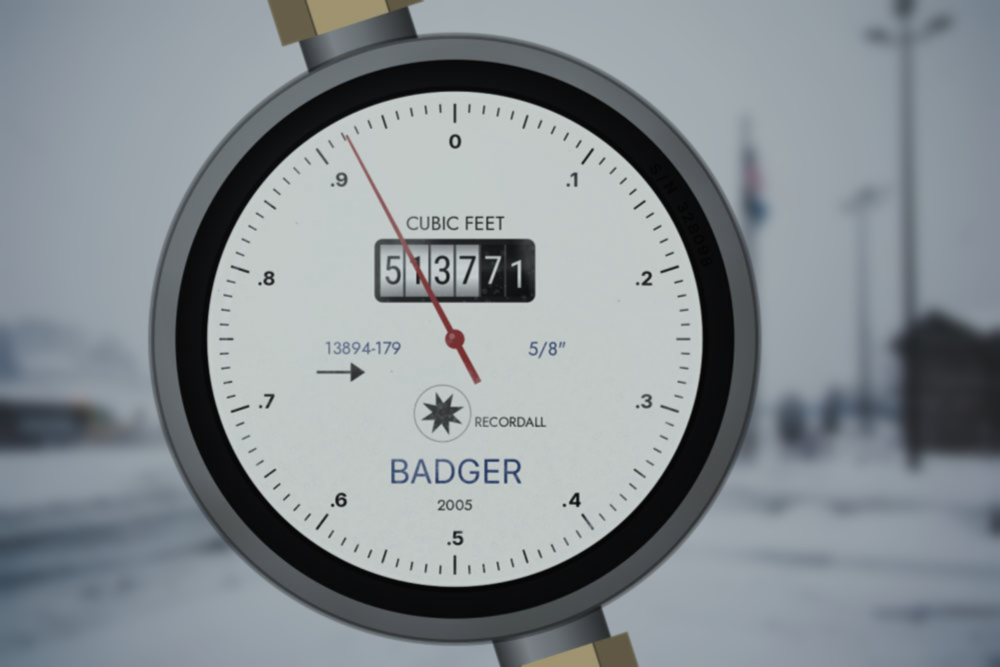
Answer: 513770.92 ft³
